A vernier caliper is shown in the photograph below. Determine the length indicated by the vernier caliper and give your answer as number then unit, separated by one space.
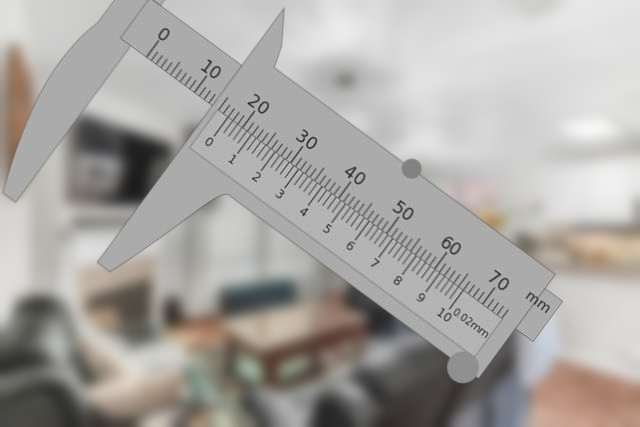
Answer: 17.0 mm
